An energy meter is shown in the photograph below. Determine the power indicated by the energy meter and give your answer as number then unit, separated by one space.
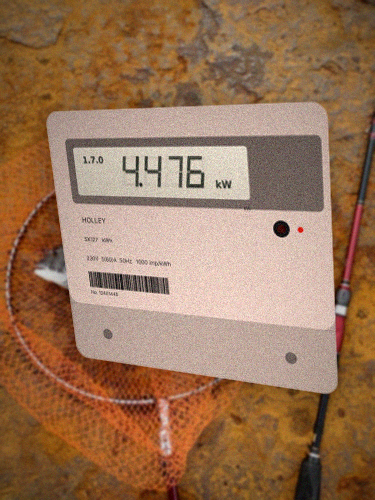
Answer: 4.476 kW
